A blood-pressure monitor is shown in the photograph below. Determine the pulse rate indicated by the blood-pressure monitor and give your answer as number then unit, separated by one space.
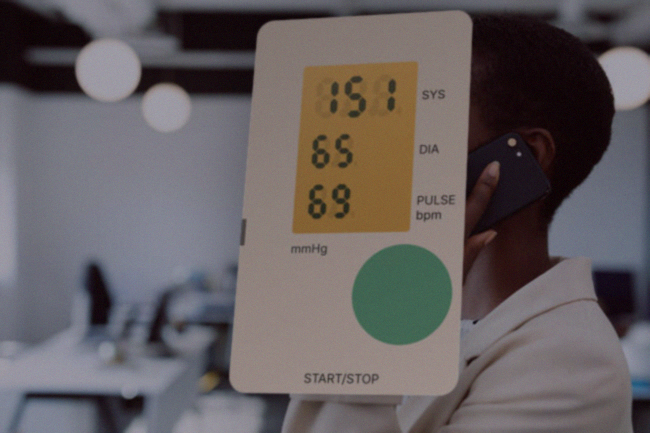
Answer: 69 bpm
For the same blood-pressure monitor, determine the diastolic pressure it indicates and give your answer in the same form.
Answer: 65 mmHg
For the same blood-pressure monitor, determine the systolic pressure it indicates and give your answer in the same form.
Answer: 151 mmHg
